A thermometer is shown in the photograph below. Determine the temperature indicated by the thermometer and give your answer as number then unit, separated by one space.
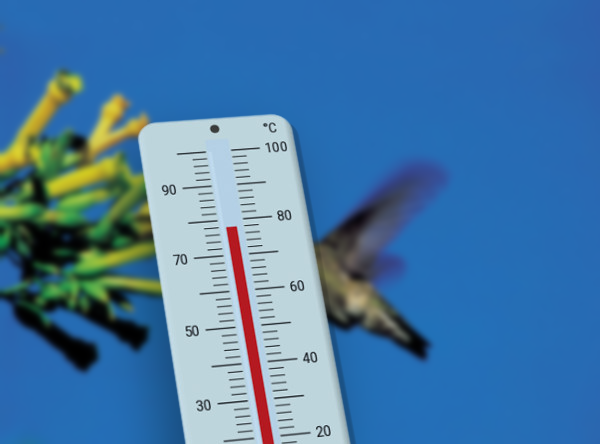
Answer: 78 °C
